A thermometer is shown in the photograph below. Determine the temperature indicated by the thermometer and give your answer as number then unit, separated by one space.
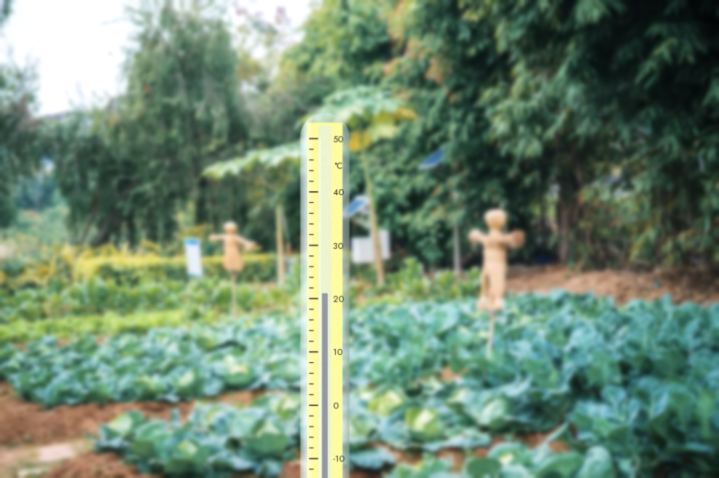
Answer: 21 °C
